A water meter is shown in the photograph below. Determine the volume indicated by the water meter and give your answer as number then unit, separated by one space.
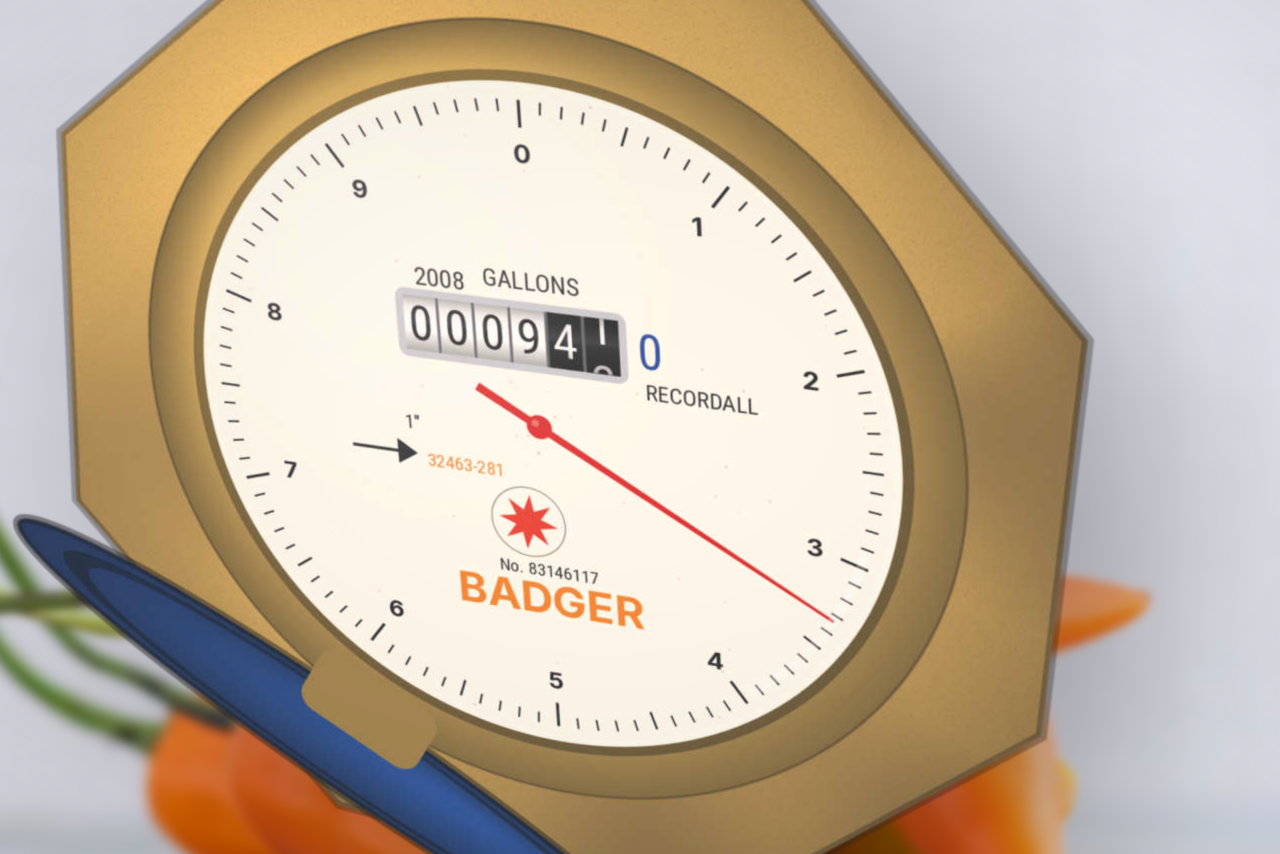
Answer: 9413.3 gal
